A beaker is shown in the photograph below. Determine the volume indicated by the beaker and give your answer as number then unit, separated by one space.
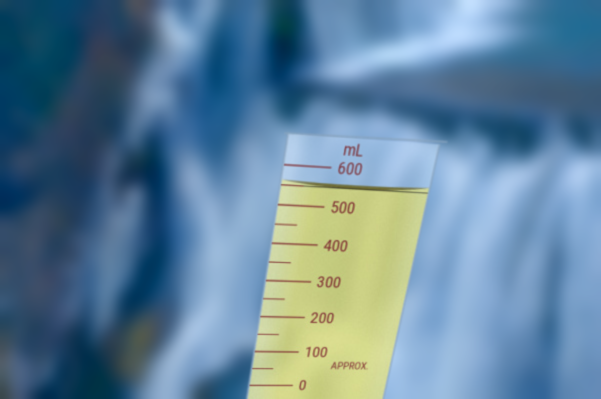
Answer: 550 mL
